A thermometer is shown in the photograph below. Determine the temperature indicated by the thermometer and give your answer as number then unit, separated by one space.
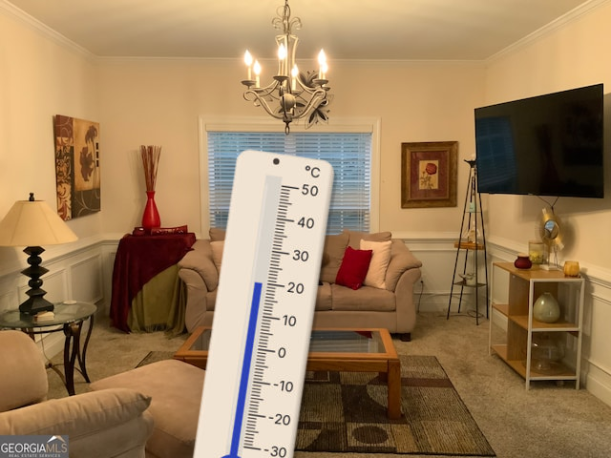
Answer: 20 °C
